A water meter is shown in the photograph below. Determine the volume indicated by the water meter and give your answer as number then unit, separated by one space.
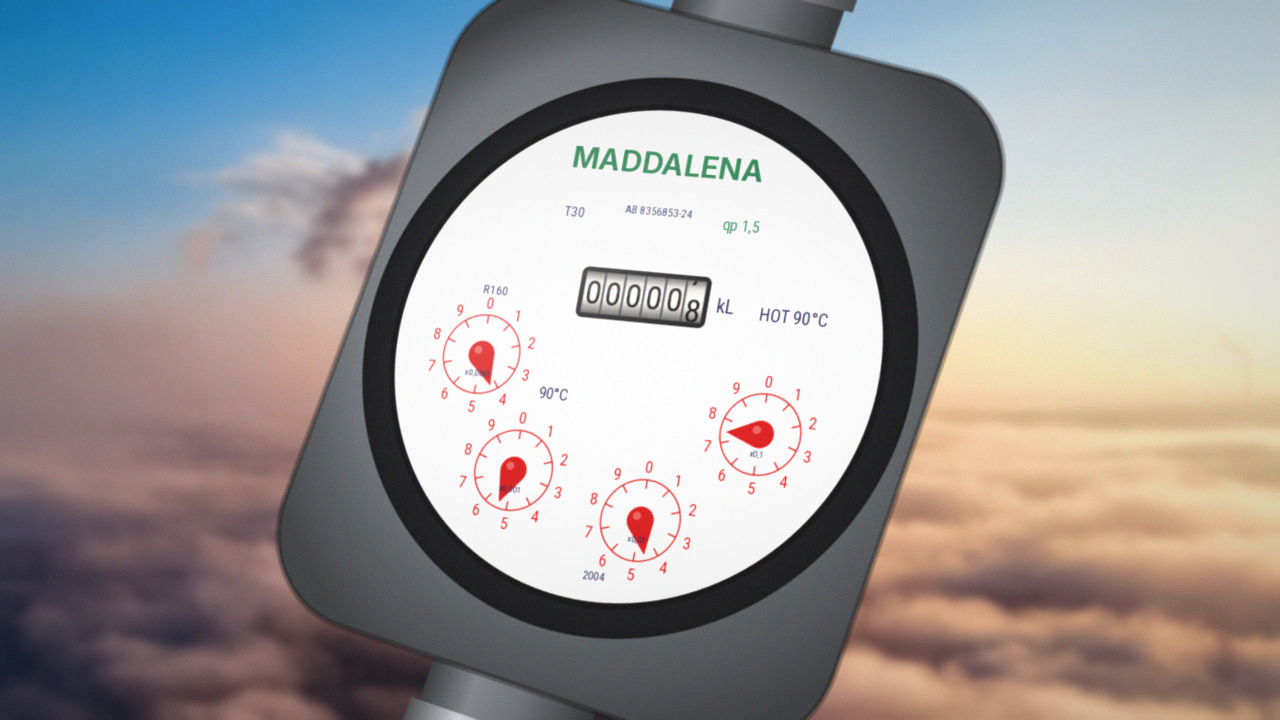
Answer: 7.7454 kL
